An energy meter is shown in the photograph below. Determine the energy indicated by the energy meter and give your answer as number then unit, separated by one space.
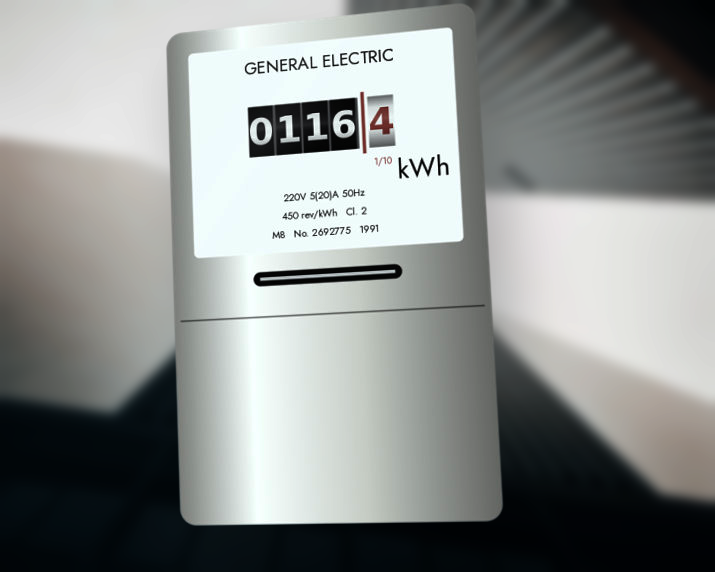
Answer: 116.4 kWh
